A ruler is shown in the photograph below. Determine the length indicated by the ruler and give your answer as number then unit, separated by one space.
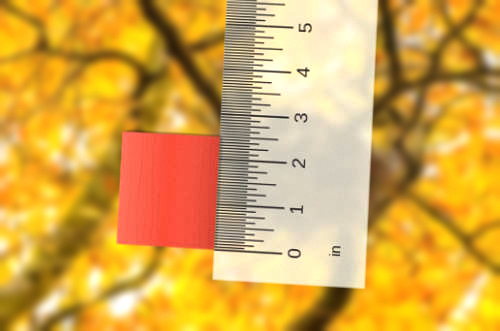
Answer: 2.5 in
